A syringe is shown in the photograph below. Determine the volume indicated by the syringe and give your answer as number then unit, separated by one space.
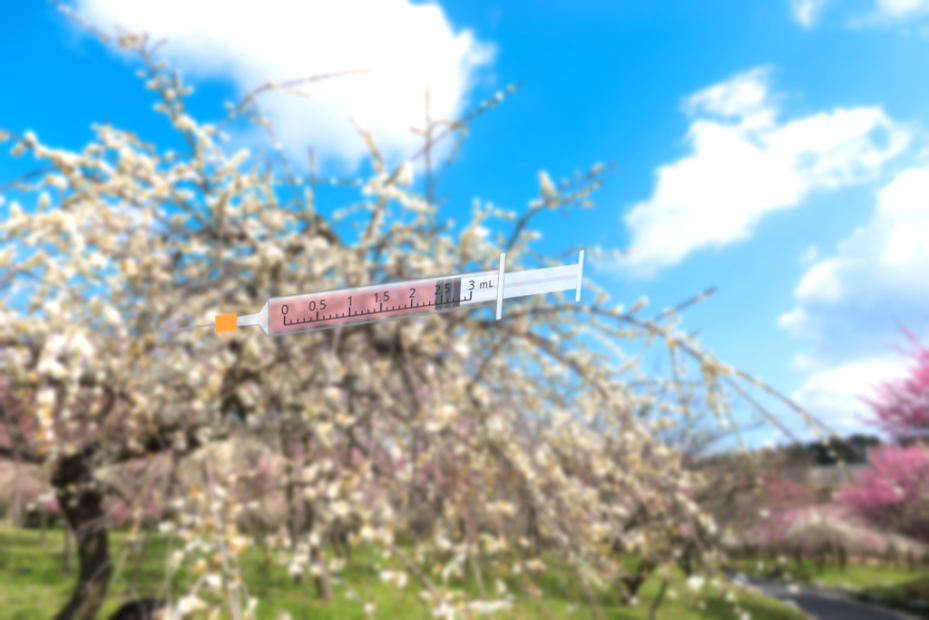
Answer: 2.4 mL
